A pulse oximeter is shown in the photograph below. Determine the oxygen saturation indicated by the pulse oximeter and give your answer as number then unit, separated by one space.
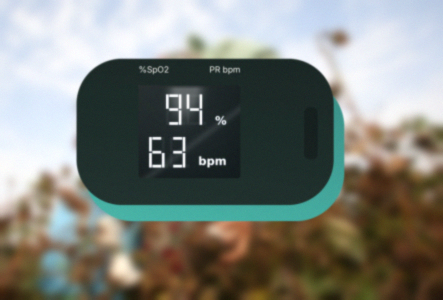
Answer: 94 %
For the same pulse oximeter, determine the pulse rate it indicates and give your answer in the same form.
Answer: 63 bpm
